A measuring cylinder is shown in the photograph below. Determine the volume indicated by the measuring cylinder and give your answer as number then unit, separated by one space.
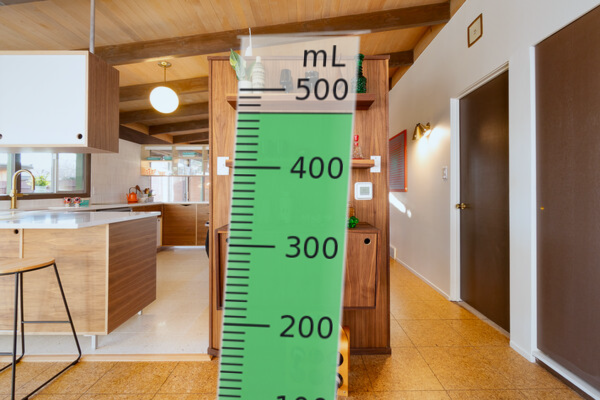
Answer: 470 mL
